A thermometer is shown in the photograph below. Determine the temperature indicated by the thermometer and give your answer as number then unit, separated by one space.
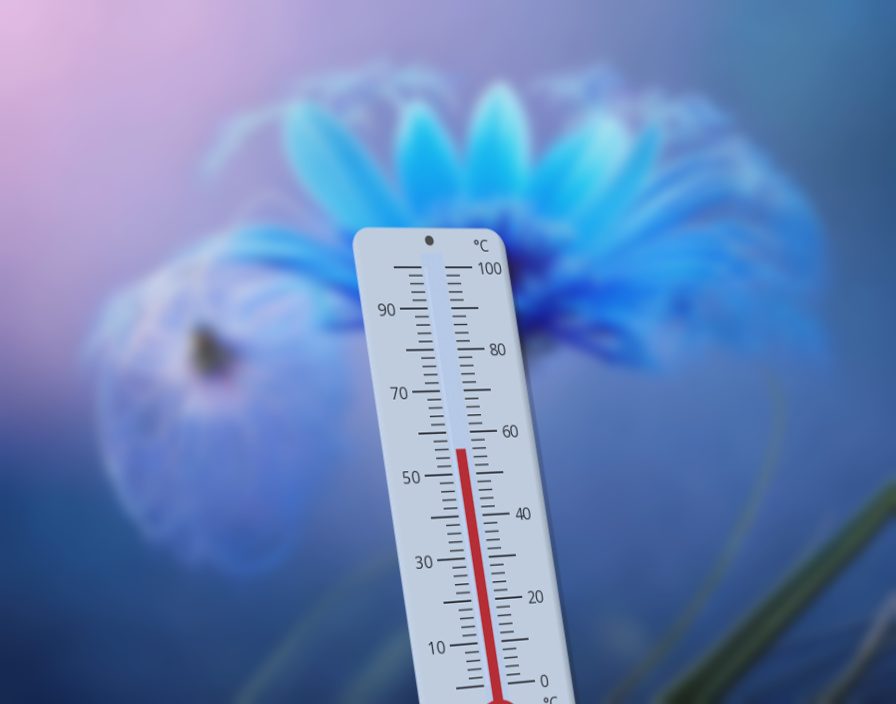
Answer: 56 °C
